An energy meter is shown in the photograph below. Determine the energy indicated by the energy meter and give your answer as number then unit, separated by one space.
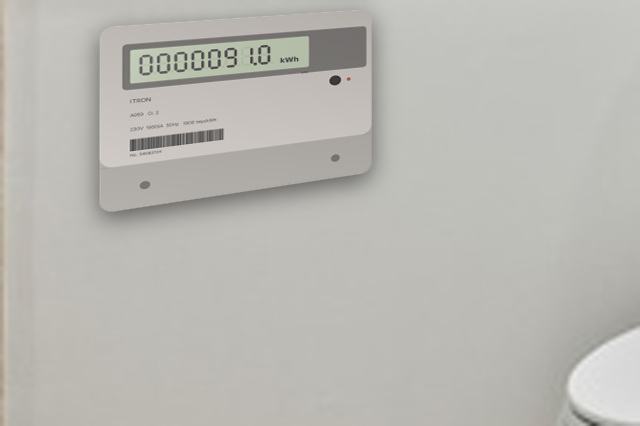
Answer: 91.0 kWh
